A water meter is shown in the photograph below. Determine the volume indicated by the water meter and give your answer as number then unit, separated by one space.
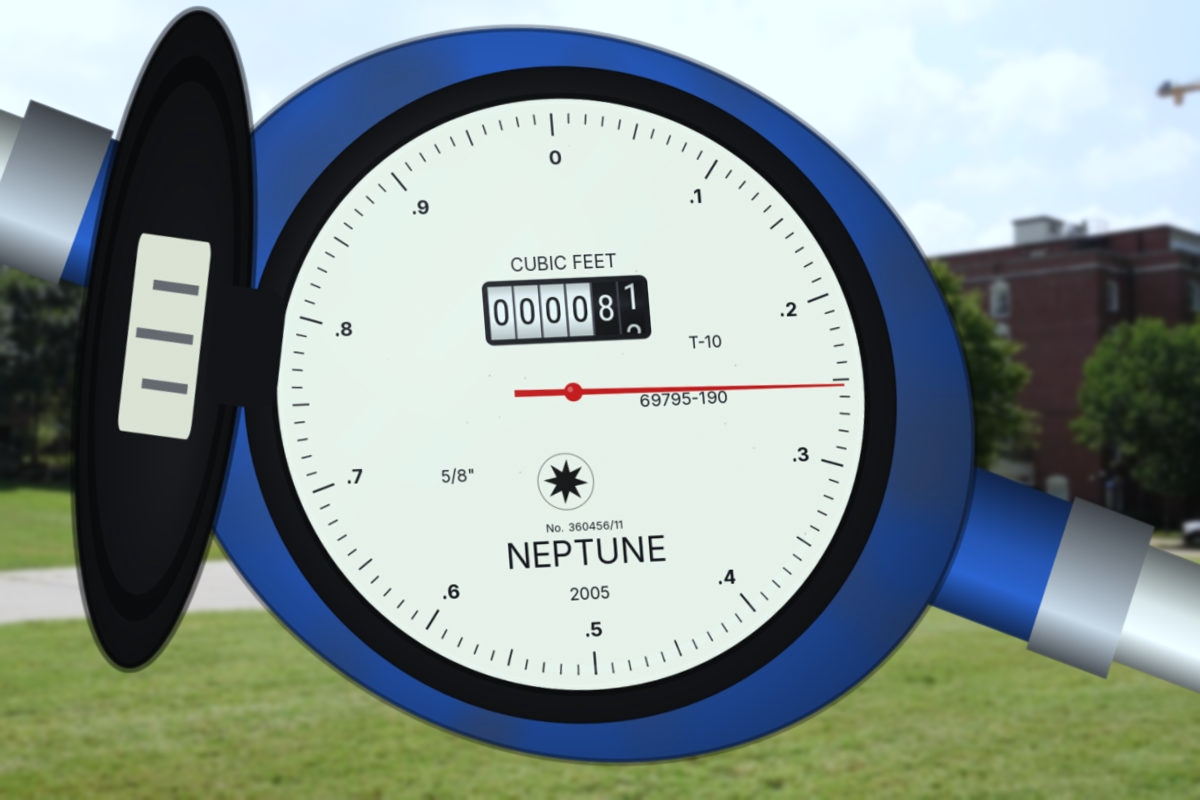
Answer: 81.25 ft³
